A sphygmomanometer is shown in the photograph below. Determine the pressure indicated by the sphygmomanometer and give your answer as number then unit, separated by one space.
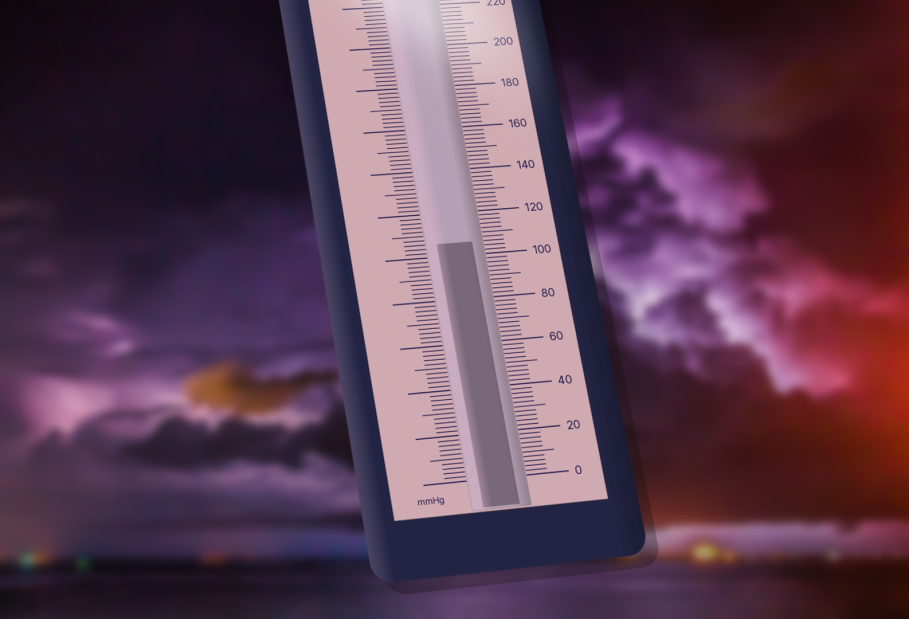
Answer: 106 mmHg
